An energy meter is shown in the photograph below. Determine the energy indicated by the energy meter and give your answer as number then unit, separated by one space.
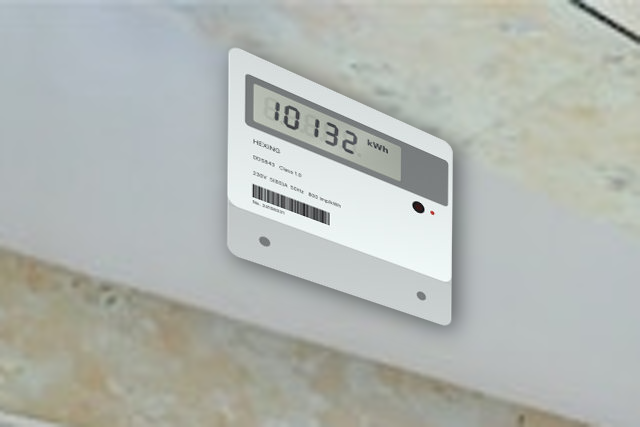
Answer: 10132 kWh
